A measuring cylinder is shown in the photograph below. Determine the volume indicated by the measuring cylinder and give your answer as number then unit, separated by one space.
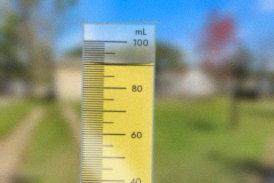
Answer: 90 mL
